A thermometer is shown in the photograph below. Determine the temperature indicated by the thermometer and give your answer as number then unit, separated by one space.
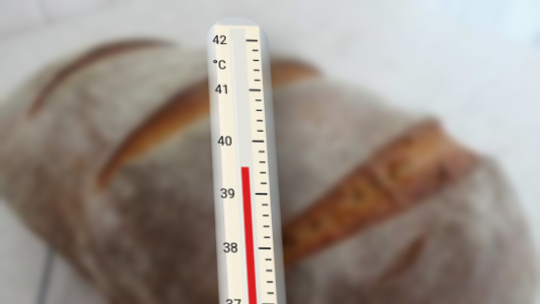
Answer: 39.5 °C
